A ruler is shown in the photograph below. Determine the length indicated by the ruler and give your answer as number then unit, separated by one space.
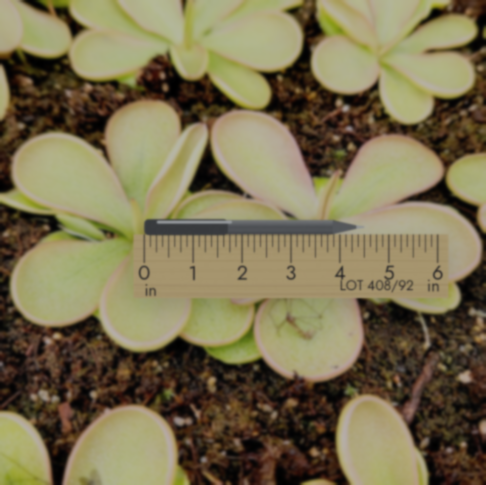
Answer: 4.5 in
